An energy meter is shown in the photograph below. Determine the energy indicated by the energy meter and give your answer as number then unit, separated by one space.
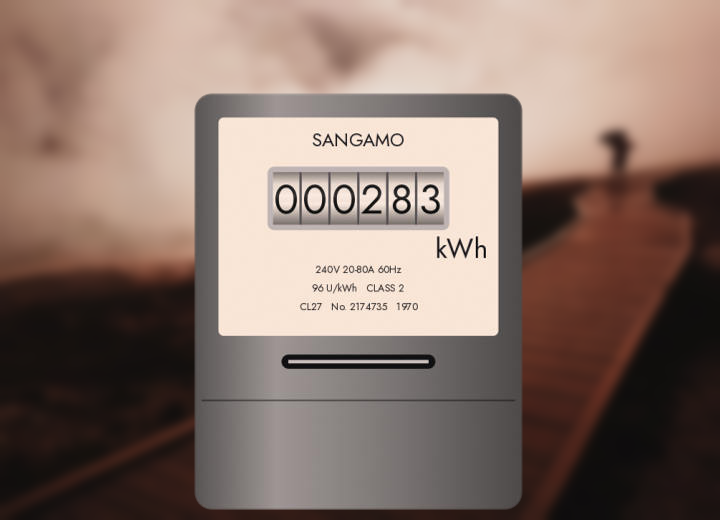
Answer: 283 kWh
